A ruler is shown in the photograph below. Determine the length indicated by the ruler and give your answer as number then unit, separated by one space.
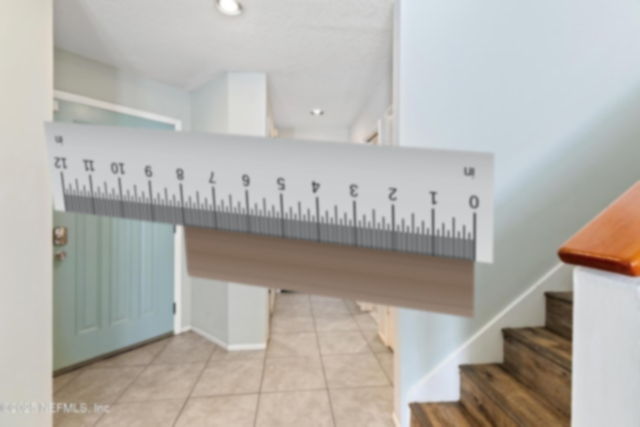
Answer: 8 in
